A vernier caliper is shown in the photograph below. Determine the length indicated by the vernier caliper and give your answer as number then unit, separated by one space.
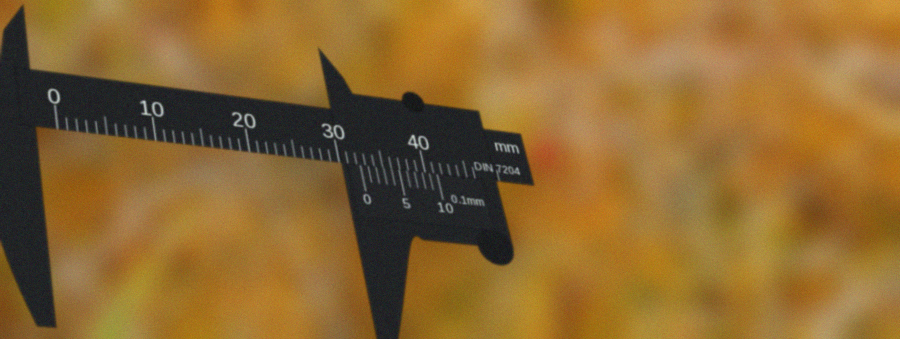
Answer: 32.4 mm
